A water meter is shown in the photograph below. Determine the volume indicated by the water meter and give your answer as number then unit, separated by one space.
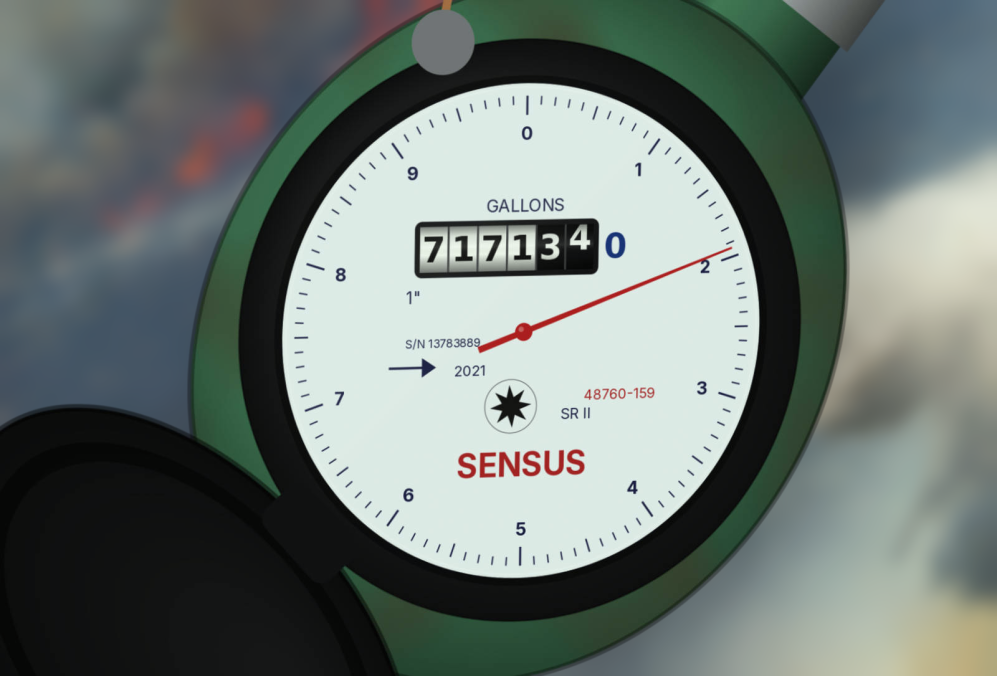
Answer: 7171341.9 gal
